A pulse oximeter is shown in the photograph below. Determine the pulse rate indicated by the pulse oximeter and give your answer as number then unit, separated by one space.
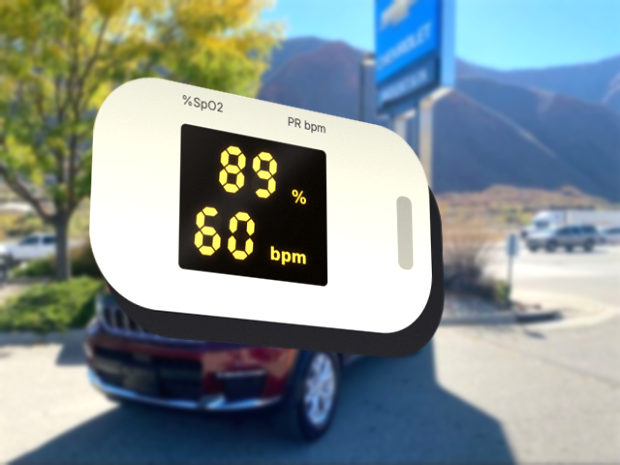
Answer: 60 bpm
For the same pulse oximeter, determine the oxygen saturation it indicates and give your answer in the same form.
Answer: 89 %
